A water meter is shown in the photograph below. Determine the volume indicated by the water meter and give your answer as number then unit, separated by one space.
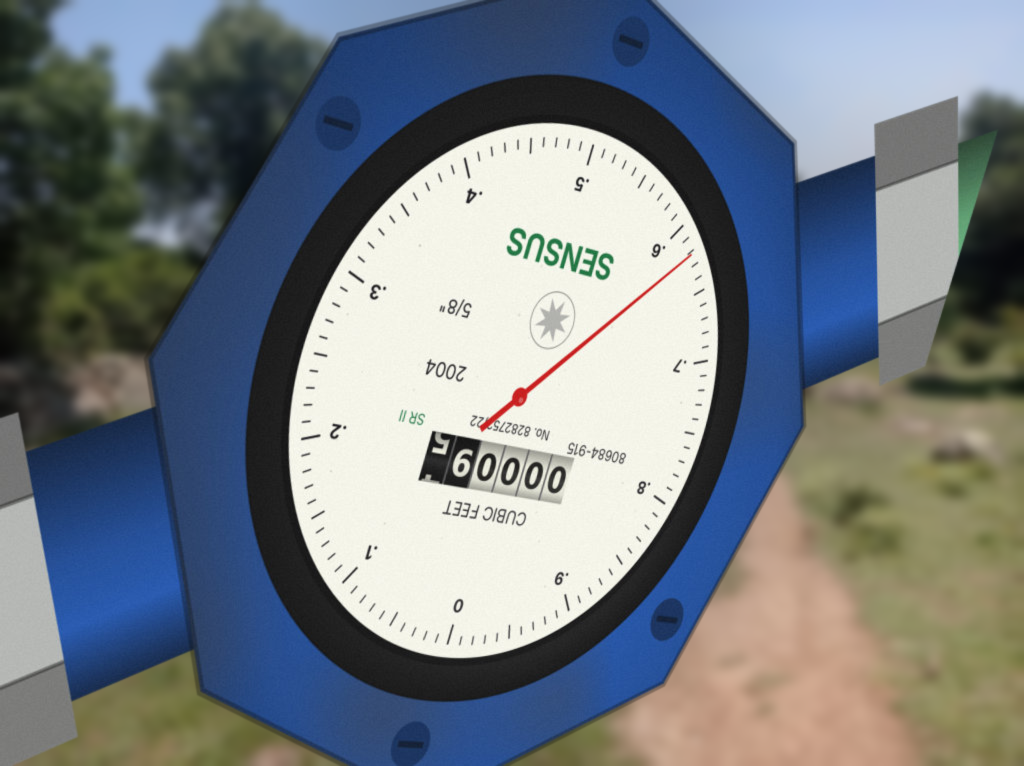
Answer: 94.62 ft³
